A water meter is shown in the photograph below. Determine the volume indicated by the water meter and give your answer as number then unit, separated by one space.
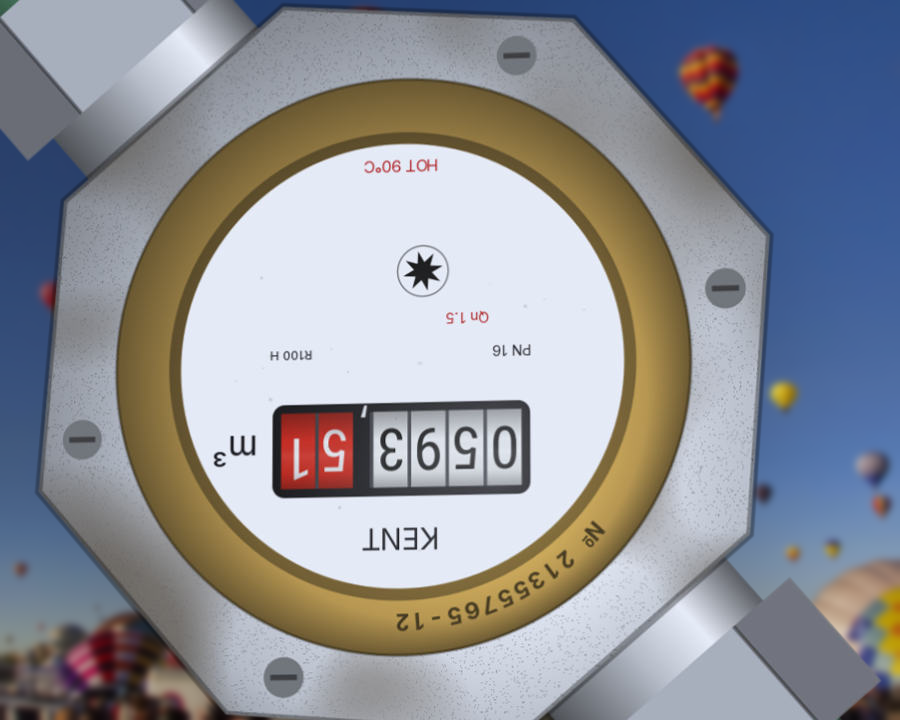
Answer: 593.51 m³
